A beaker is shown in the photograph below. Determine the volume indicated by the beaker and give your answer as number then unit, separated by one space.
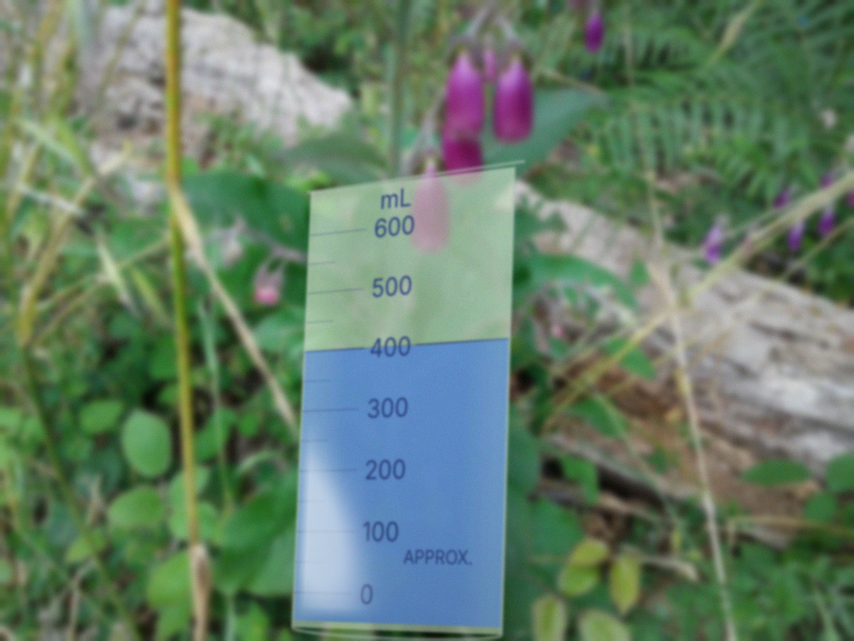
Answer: 400 mL
